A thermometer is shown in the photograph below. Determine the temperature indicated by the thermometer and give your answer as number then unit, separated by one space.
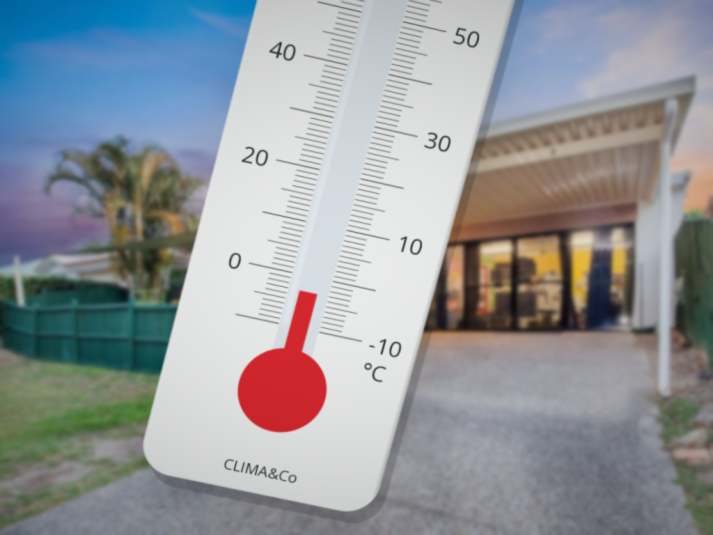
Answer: -3 °C
